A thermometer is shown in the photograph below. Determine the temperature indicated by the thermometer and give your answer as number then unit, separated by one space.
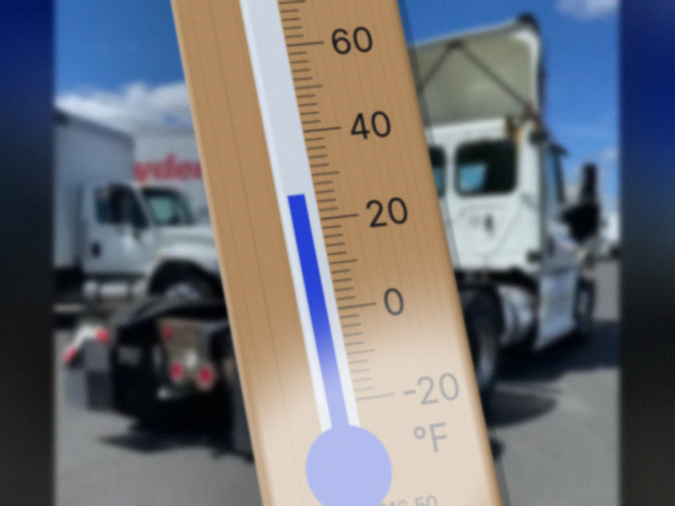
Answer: 26 °F
